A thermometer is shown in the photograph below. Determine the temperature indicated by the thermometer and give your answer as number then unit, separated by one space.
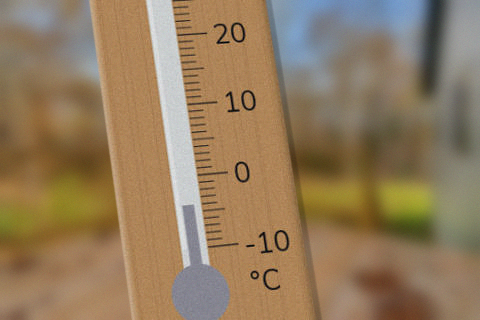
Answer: -4 °C
